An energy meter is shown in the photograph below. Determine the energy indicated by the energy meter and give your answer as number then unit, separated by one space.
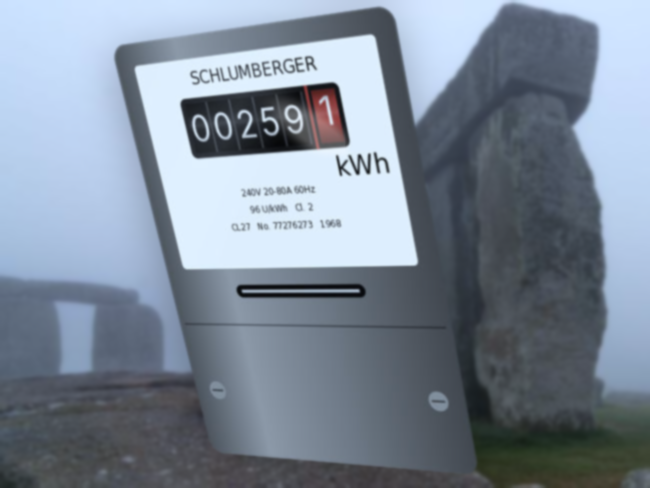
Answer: 259.1 kWh
